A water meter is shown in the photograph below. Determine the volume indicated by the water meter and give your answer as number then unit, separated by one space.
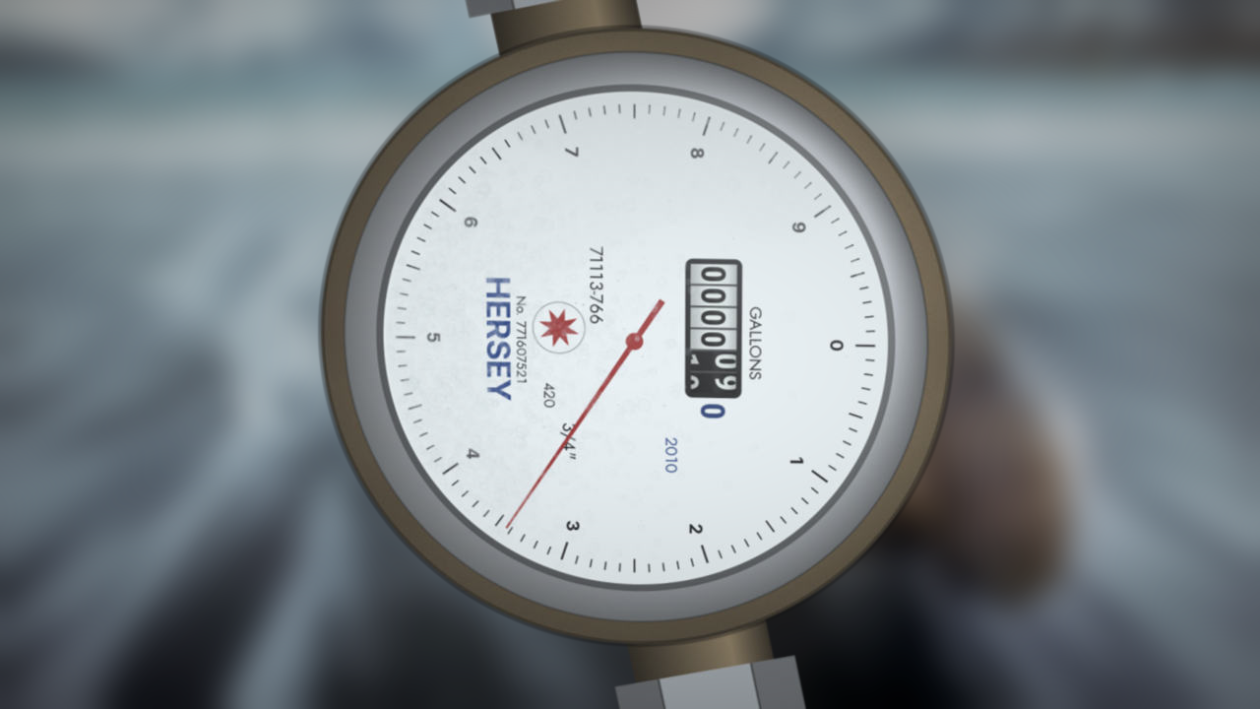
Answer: 93.4 gal
